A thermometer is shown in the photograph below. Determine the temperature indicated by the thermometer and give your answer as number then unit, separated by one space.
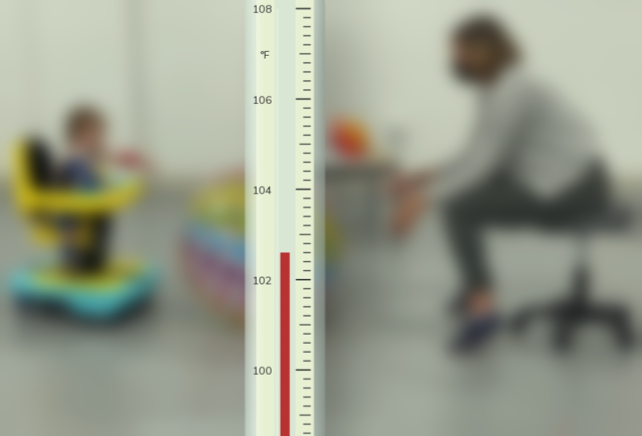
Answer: 102.6 °F
